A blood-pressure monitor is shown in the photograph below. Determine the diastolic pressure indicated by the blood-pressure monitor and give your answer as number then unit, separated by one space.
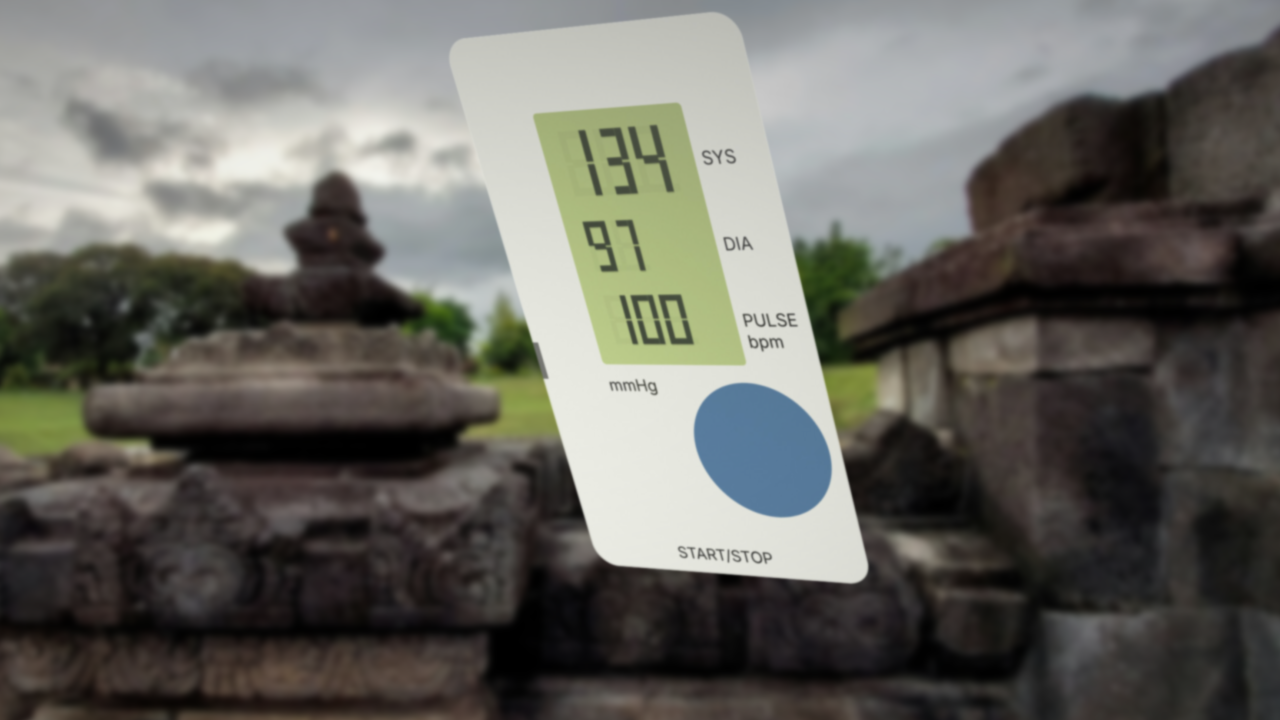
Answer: 97 mmHg
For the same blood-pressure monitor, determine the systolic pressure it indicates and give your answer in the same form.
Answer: 134 mmHg
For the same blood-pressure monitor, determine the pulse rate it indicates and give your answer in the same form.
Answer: 100 bpm
